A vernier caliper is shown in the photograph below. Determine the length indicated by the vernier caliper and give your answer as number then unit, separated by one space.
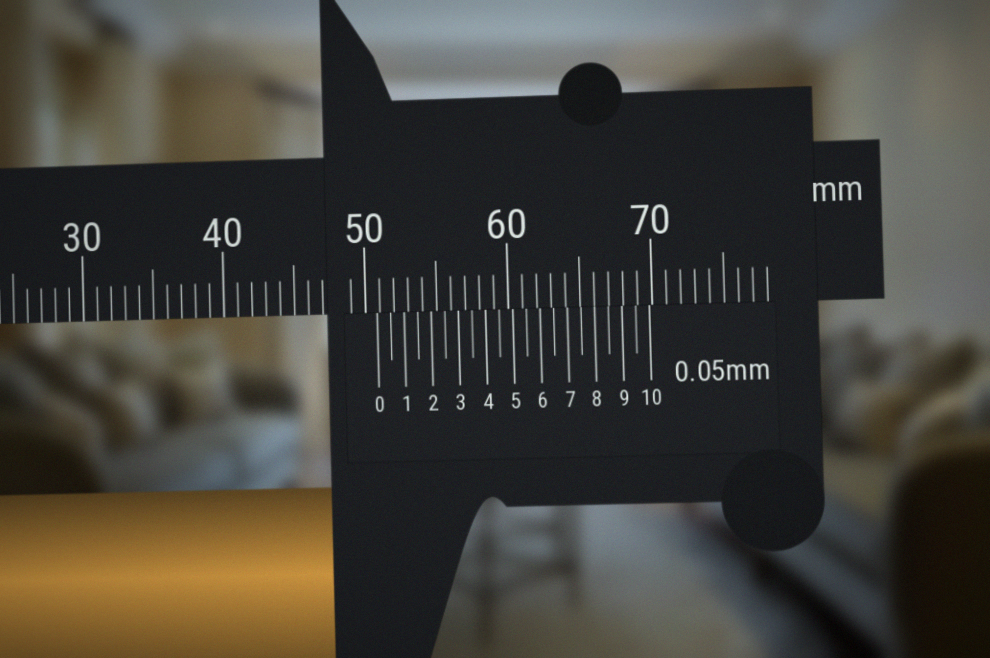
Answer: 50.8 mm
